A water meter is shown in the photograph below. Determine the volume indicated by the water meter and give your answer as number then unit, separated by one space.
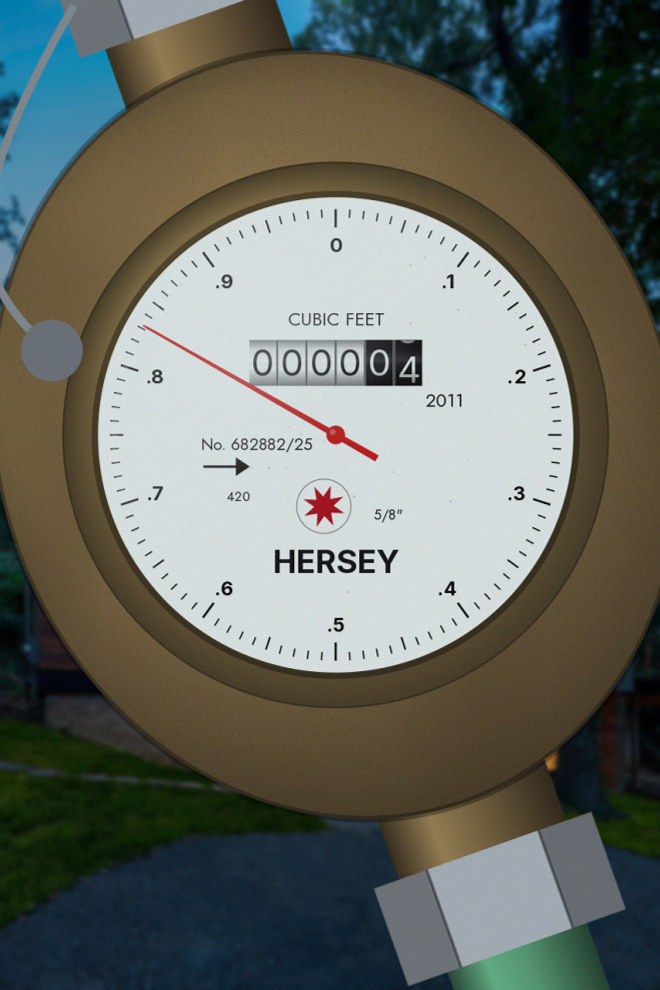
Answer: 3.83 ft³
